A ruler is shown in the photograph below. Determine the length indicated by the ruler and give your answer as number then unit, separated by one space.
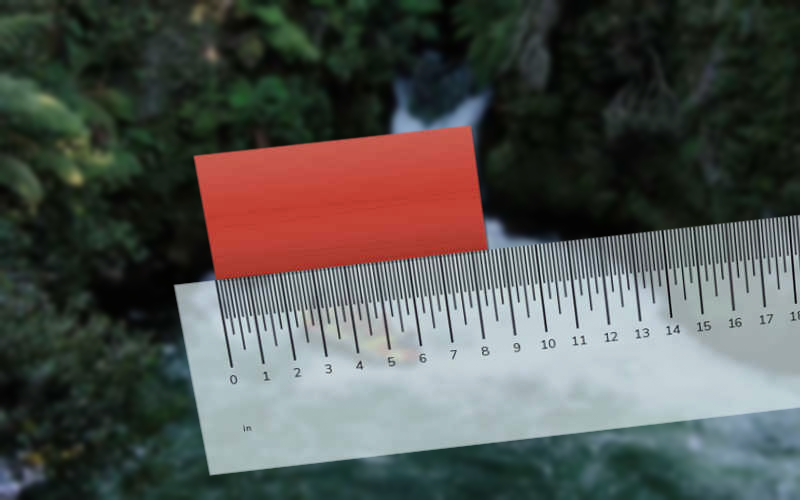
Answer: 8.5 in
